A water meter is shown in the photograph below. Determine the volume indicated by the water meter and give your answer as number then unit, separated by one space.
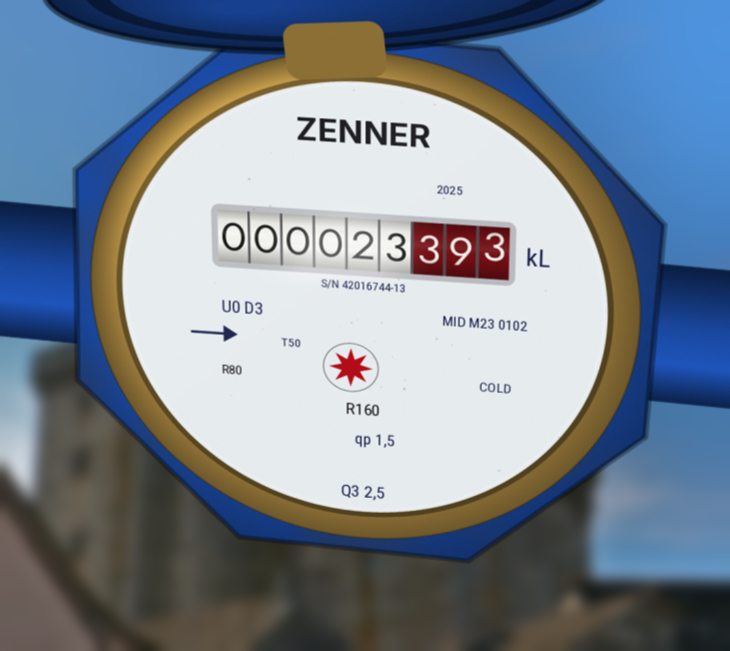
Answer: 23.393 kL
